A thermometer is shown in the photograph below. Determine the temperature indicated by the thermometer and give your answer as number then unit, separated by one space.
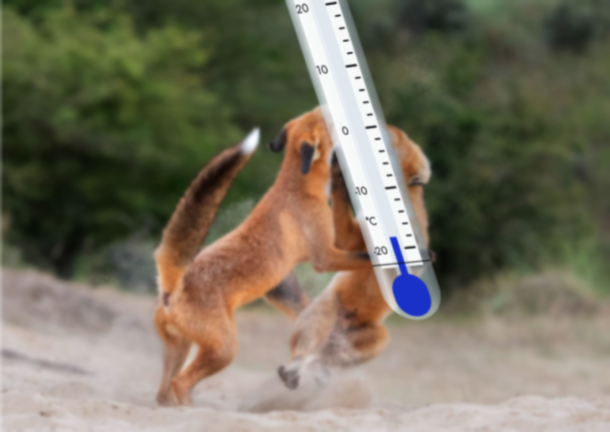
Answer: -18 °C
